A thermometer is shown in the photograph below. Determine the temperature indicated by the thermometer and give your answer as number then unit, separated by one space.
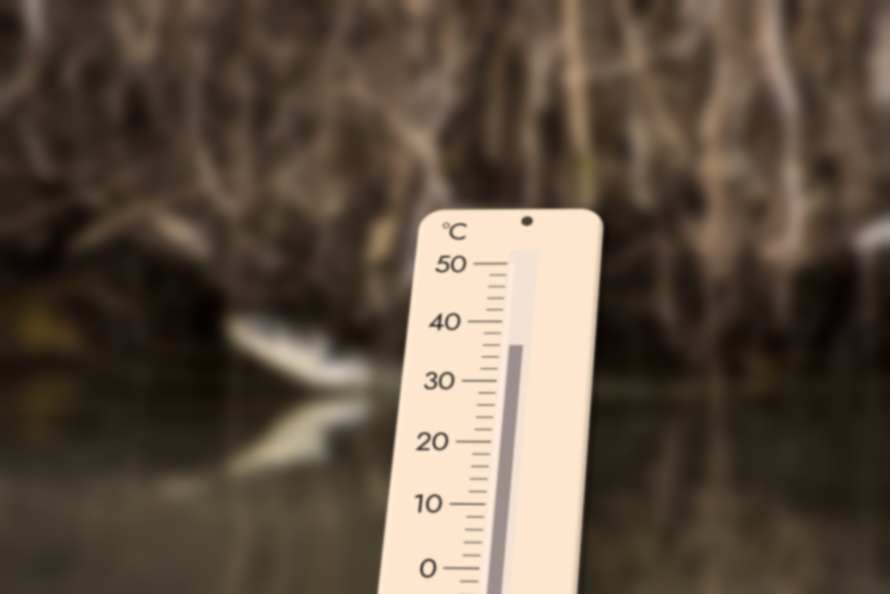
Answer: 36 °C
